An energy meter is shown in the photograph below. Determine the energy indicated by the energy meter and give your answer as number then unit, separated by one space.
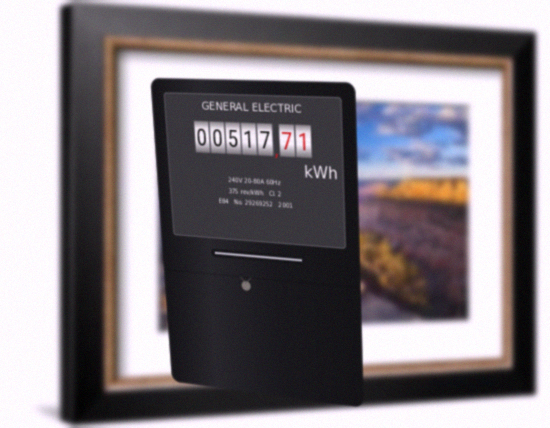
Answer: 517.71 kWh
